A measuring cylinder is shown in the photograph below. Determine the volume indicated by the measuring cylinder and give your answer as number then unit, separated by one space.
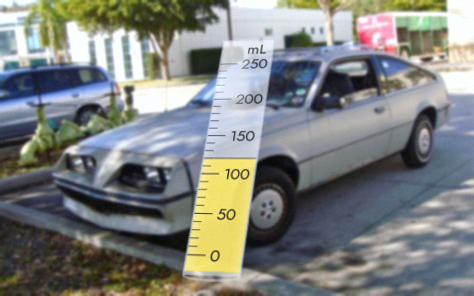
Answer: 120 mL
